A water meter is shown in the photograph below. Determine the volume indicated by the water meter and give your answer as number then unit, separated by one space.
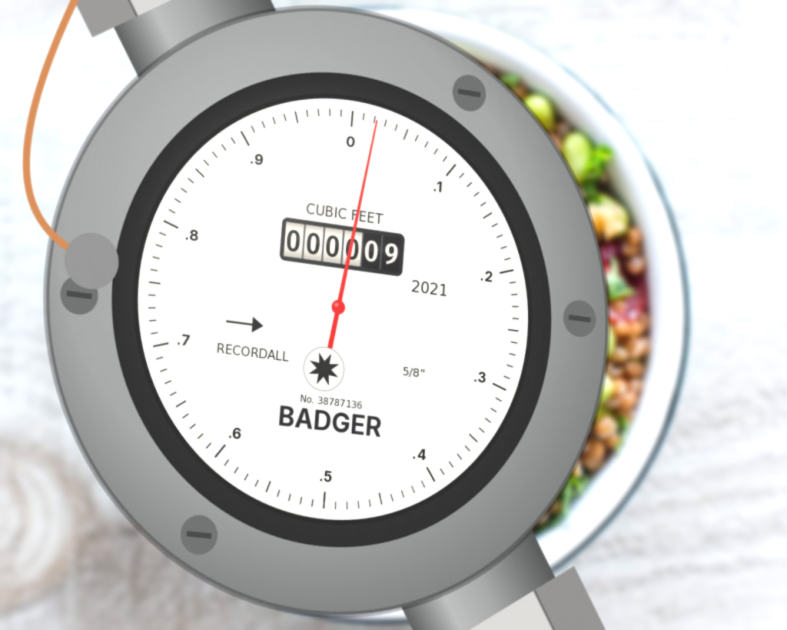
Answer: 9.02 ft³
